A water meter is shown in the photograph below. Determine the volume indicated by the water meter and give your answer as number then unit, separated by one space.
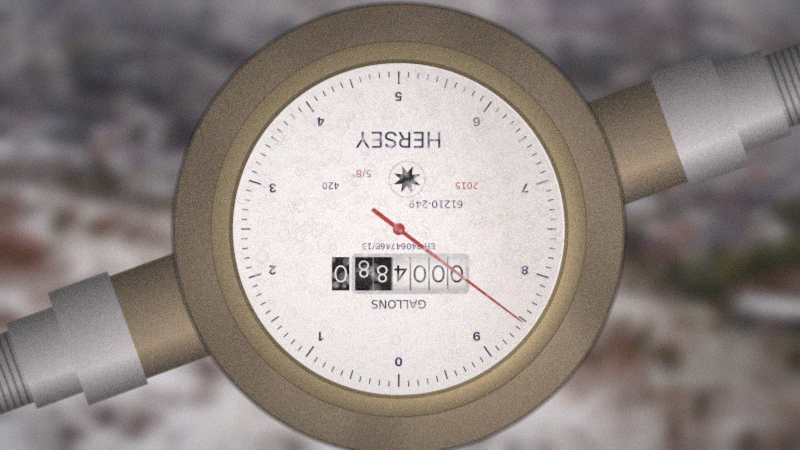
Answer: 4878.5 gal
